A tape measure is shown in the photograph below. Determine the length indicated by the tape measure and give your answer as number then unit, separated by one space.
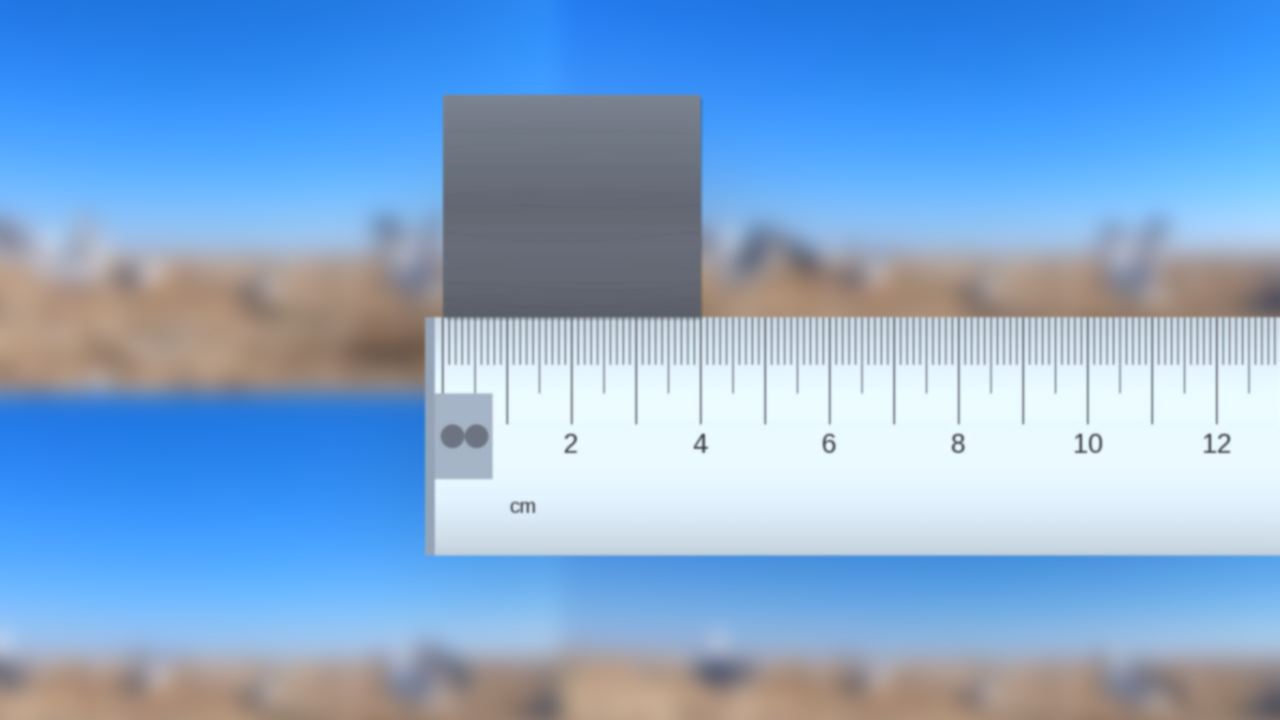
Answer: 4 cm
